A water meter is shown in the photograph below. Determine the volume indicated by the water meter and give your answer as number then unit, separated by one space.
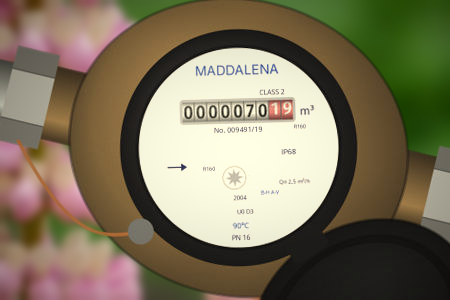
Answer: 70.19 m³
